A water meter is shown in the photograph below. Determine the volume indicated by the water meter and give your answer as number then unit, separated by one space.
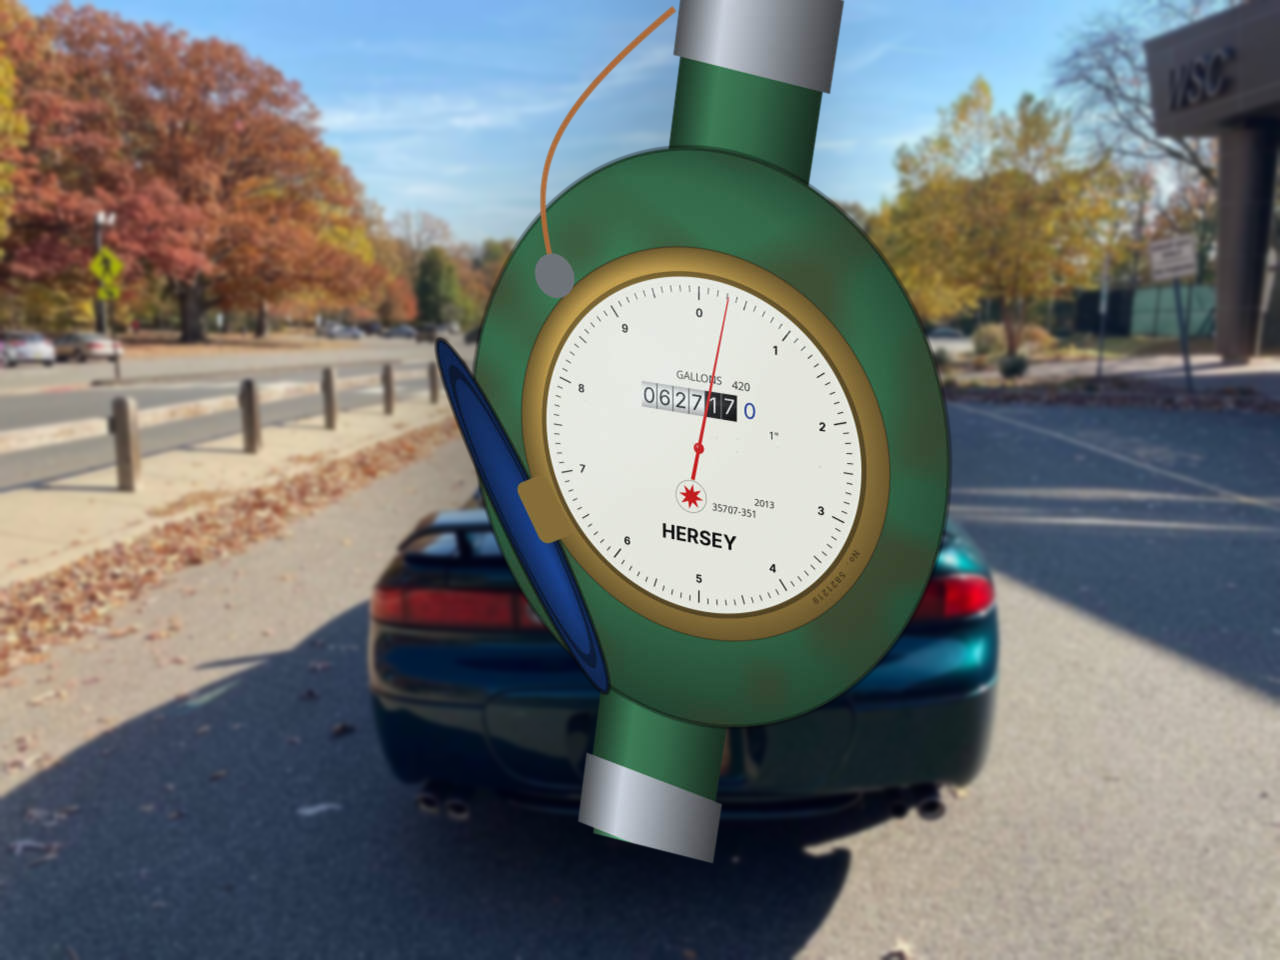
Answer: 627170.3 gal
